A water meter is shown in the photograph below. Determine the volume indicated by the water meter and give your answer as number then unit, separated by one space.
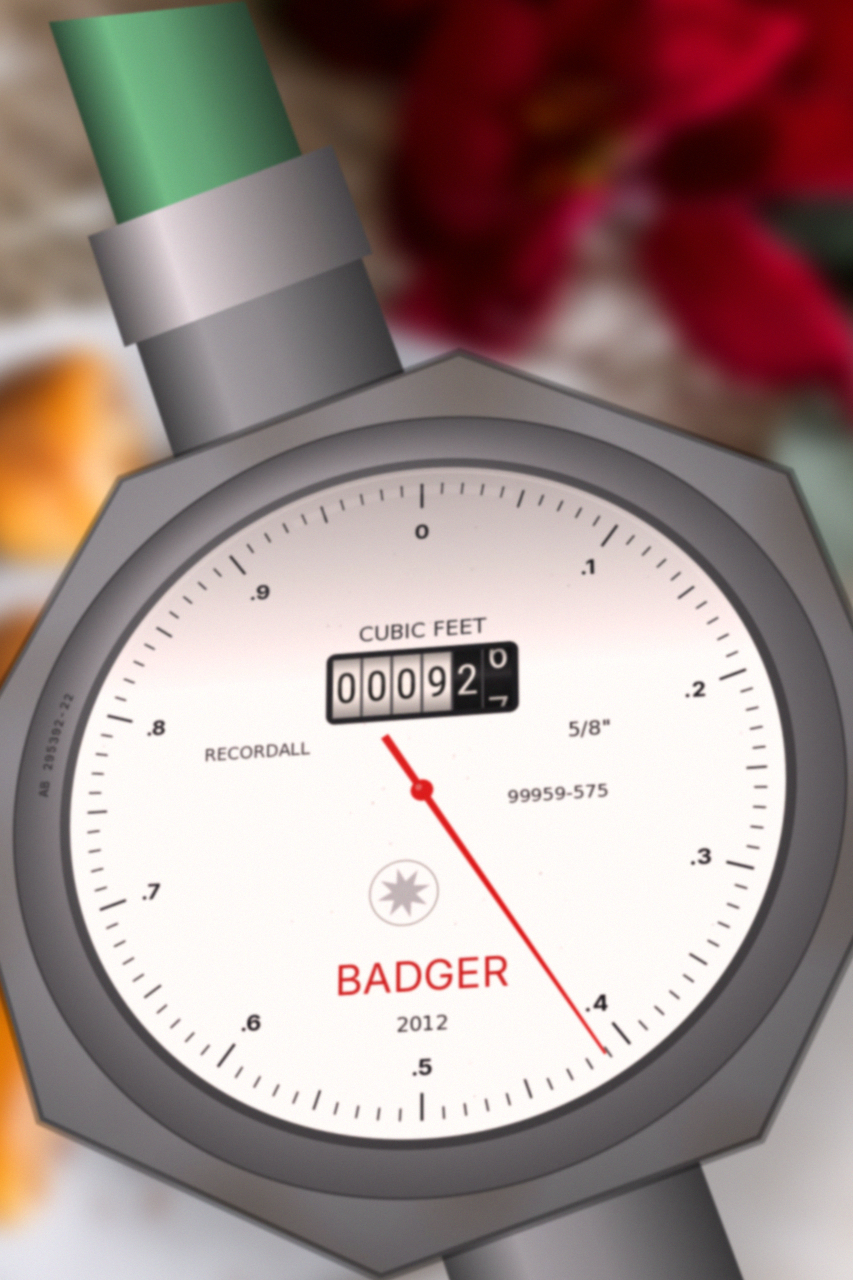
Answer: 926.41 ft³
